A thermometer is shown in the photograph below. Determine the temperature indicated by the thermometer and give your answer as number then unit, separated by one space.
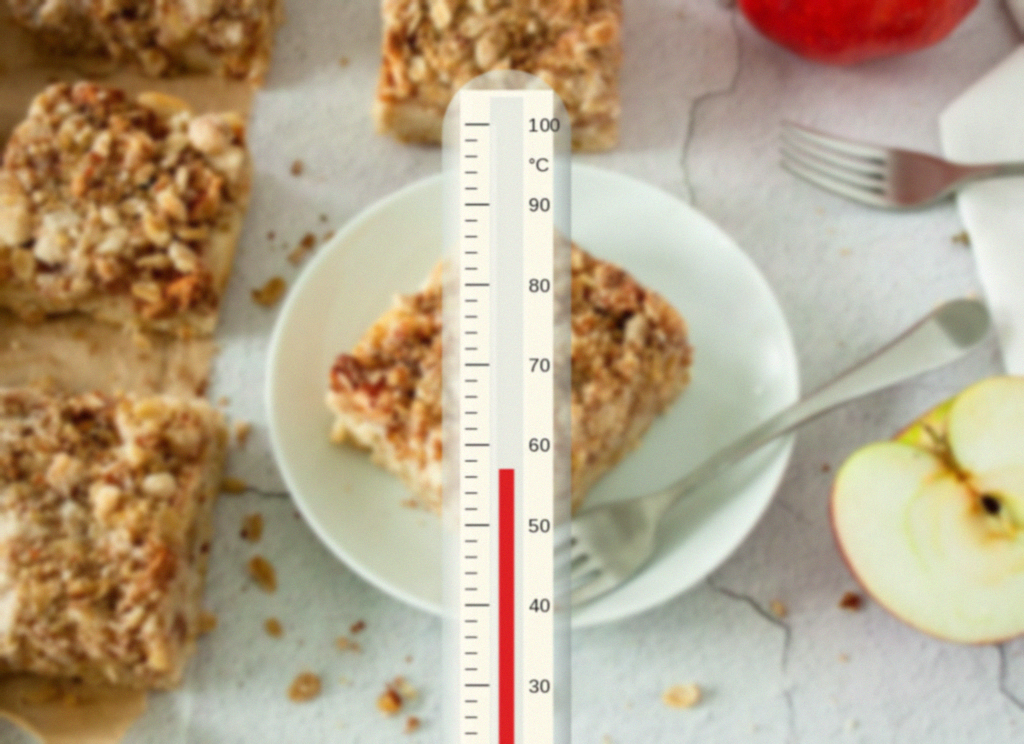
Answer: 57 °C
